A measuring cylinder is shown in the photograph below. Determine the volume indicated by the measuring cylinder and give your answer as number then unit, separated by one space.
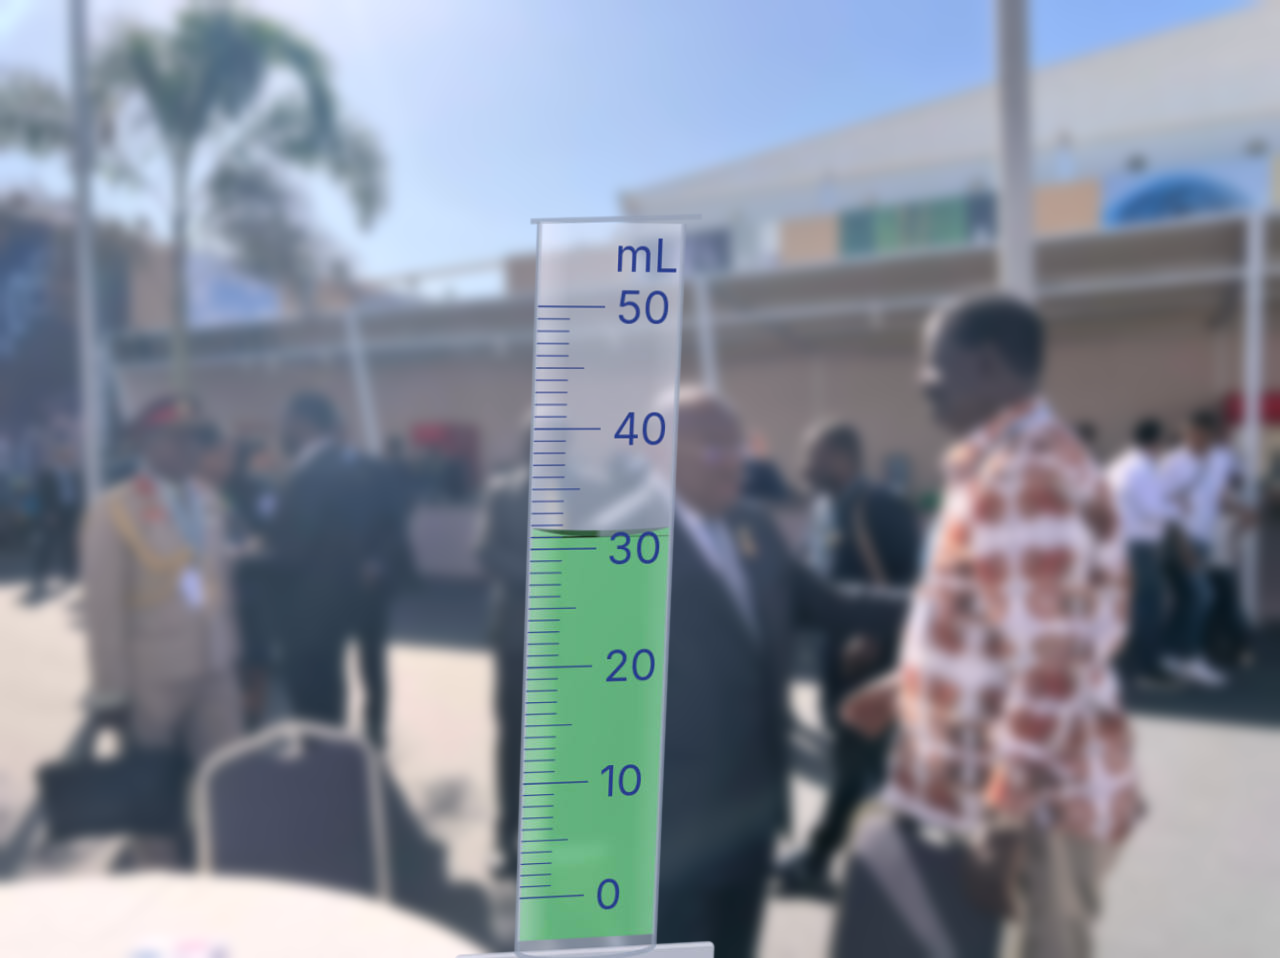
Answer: 31 mL
